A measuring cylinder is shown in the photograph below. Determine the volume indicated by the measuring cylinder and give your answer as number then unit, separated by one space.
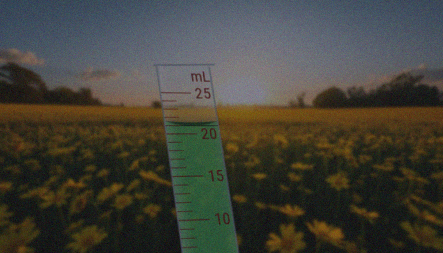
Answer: 21 mL
